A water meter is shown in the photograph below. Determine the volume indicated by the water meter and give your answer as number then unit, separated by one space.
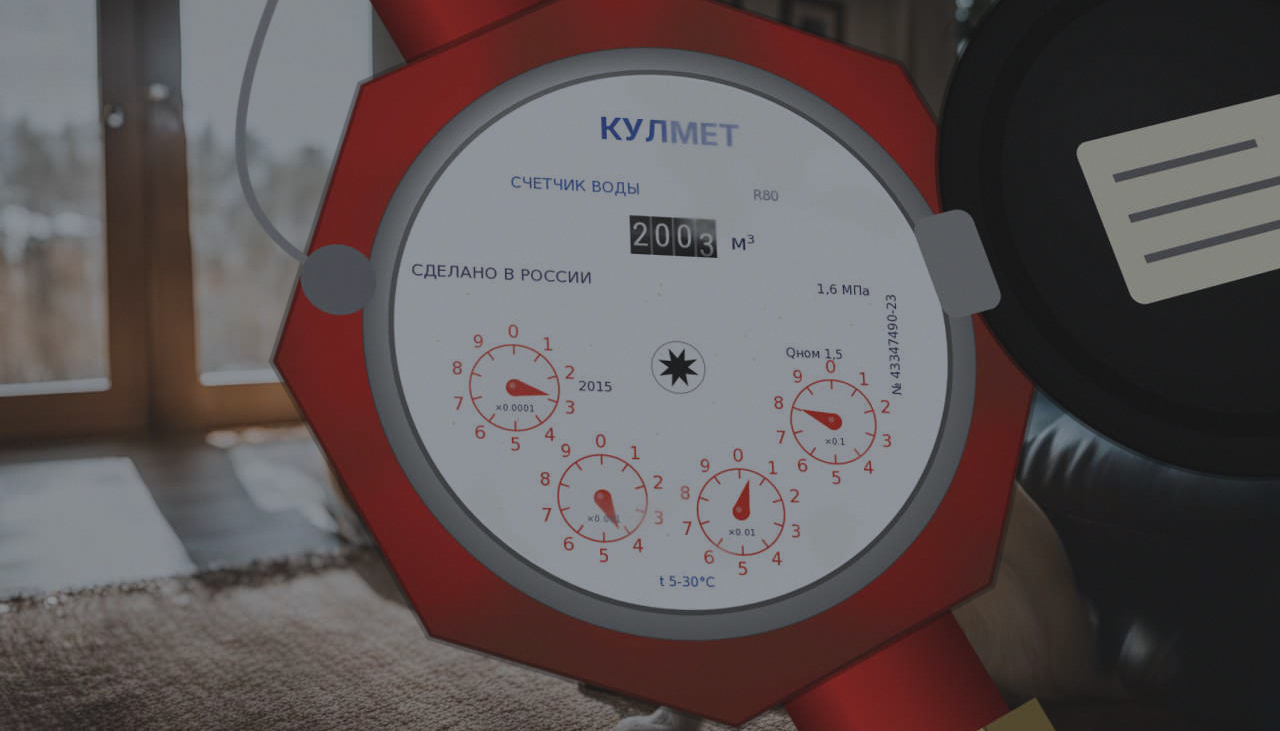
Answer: 2002.8042 m³
